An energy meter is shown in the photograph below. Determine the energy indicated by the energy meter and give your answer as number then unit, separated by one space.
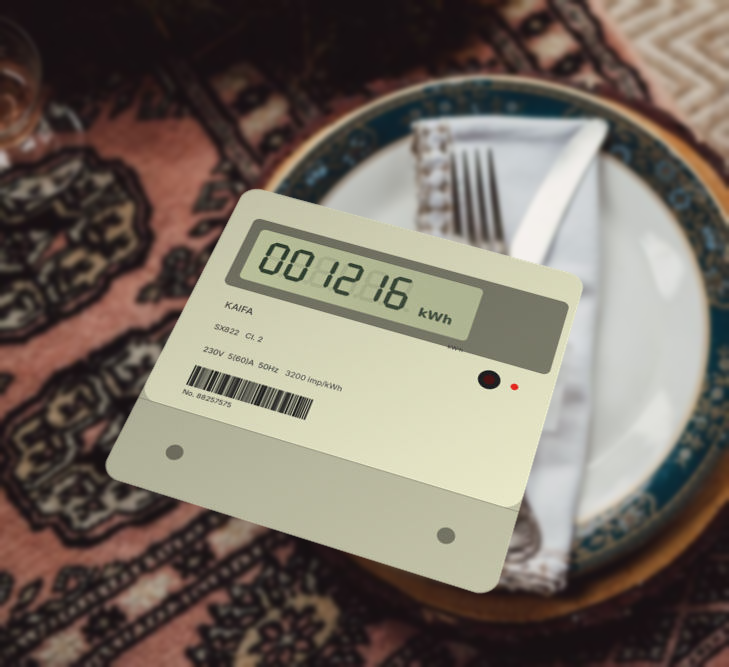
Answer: 1216 kWh
